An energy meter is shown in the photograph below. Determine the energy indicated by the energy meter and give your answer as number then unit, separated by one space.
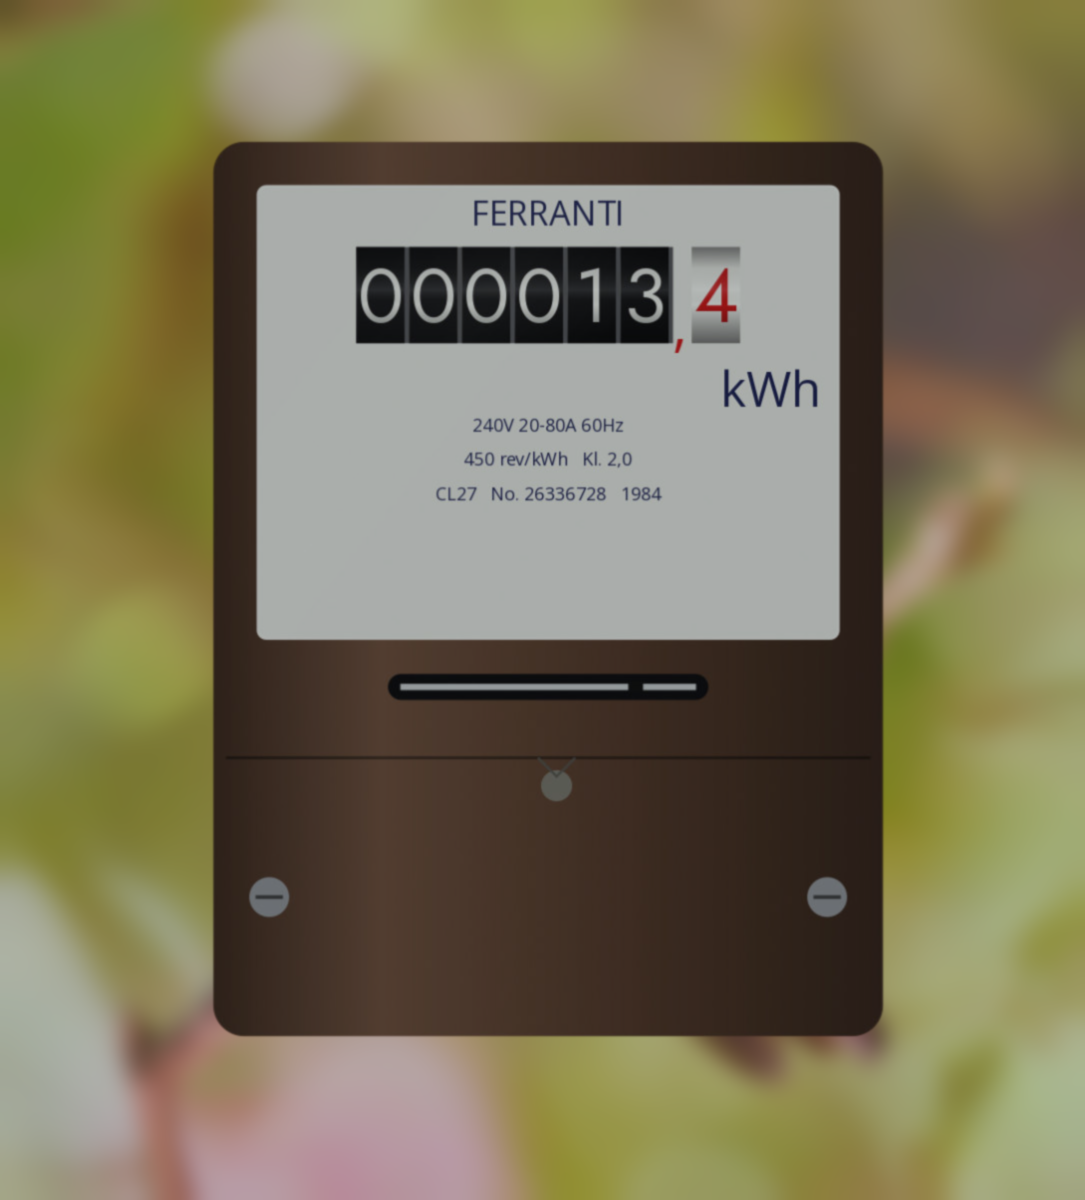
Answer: 13.4 kWh
